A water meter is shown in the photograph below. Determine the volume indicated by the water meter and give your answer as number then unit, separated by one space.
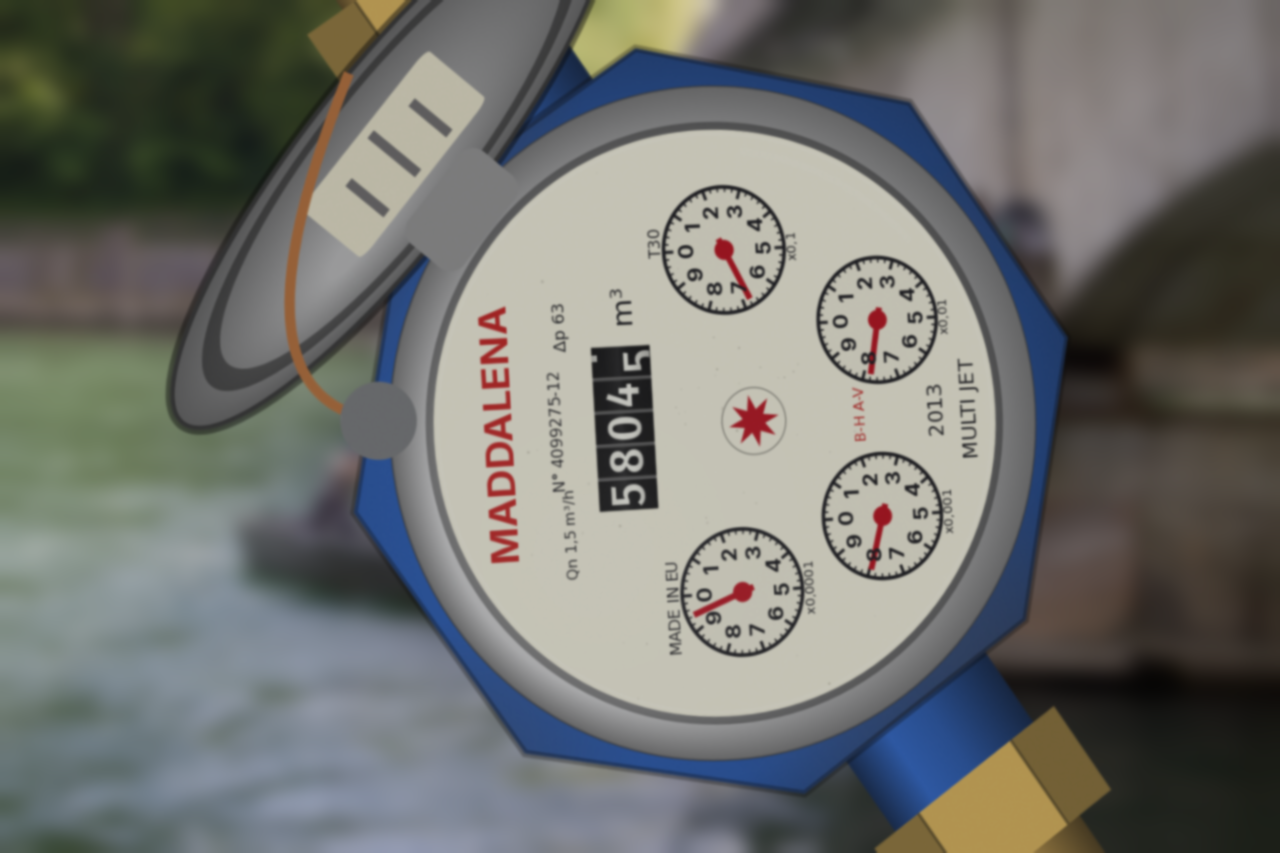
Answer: 58044.6779 m³
